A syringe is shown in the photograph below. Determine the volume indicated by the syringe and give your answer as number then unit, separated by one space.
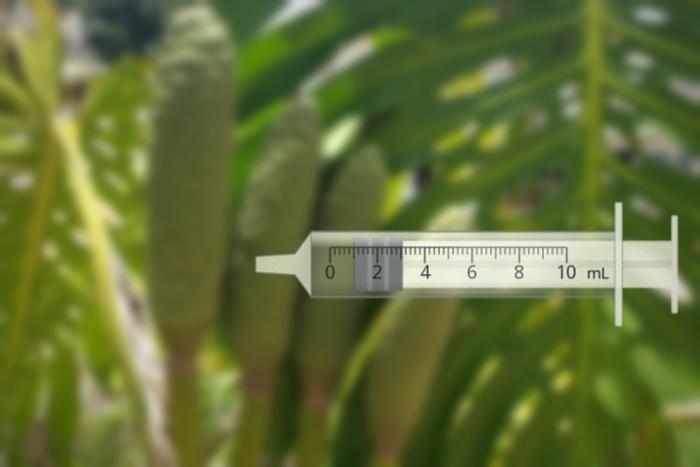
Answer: 1 mL
